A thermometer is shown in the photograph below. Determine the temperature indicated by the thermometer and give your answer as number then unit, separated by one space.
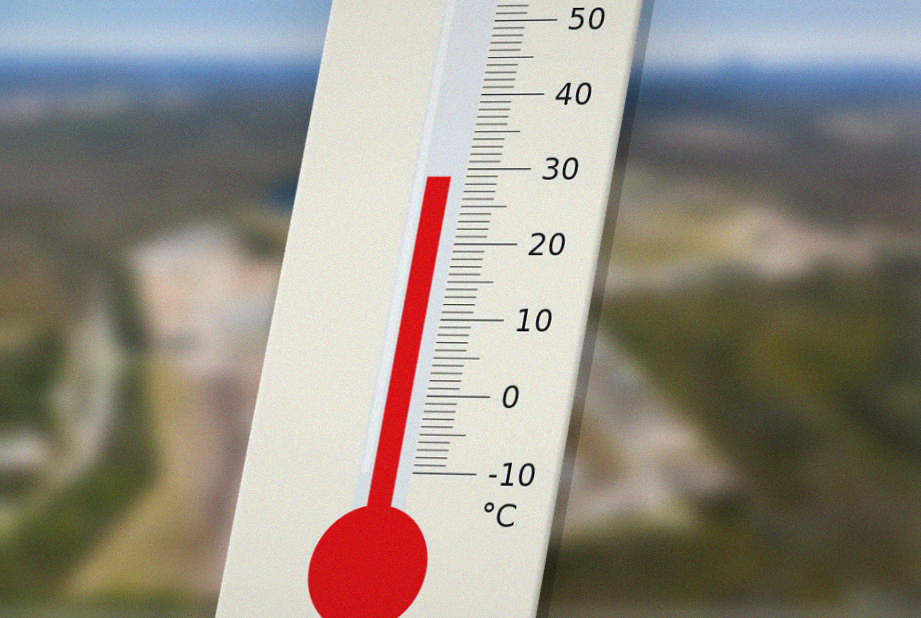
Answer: 29 °C
